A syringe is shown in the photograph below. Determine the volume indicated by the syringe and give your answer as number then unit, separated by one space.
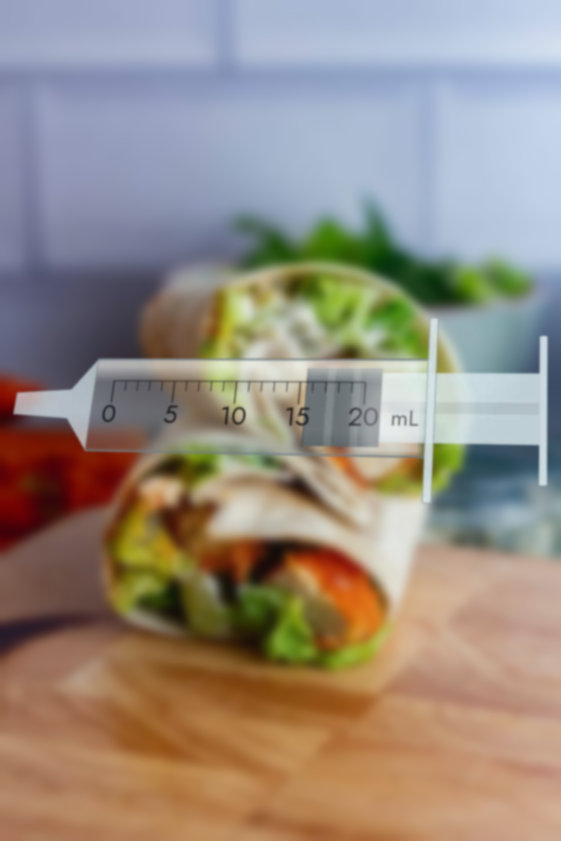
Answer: 15.5 mL
